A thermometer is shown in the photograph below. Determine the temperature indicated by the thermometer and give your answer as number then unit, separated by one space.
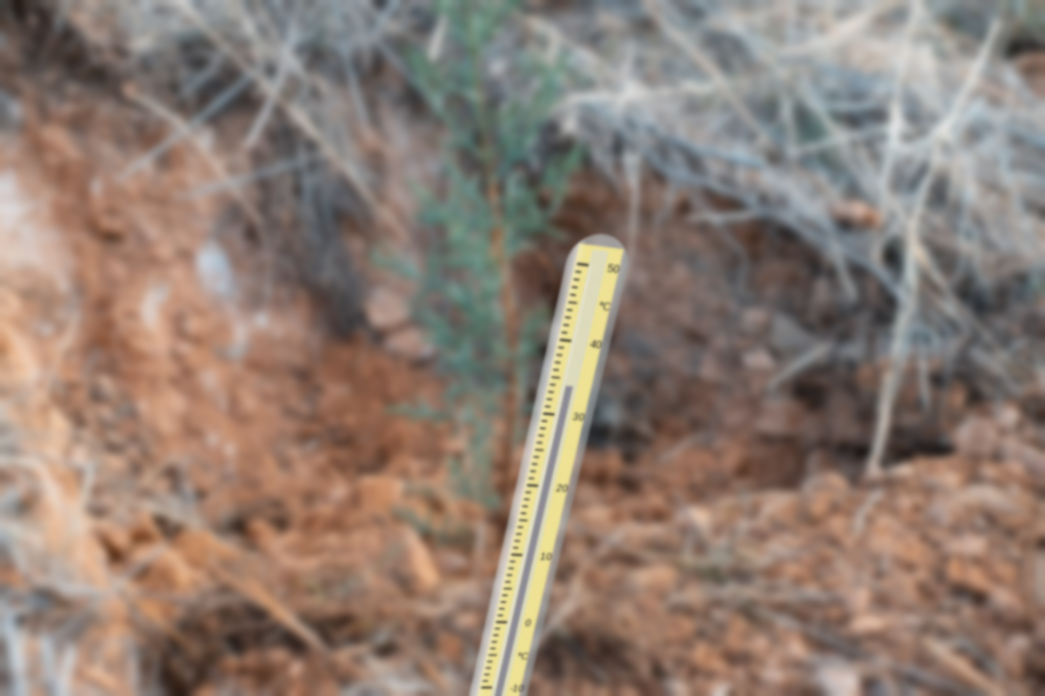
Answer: 34 °C
